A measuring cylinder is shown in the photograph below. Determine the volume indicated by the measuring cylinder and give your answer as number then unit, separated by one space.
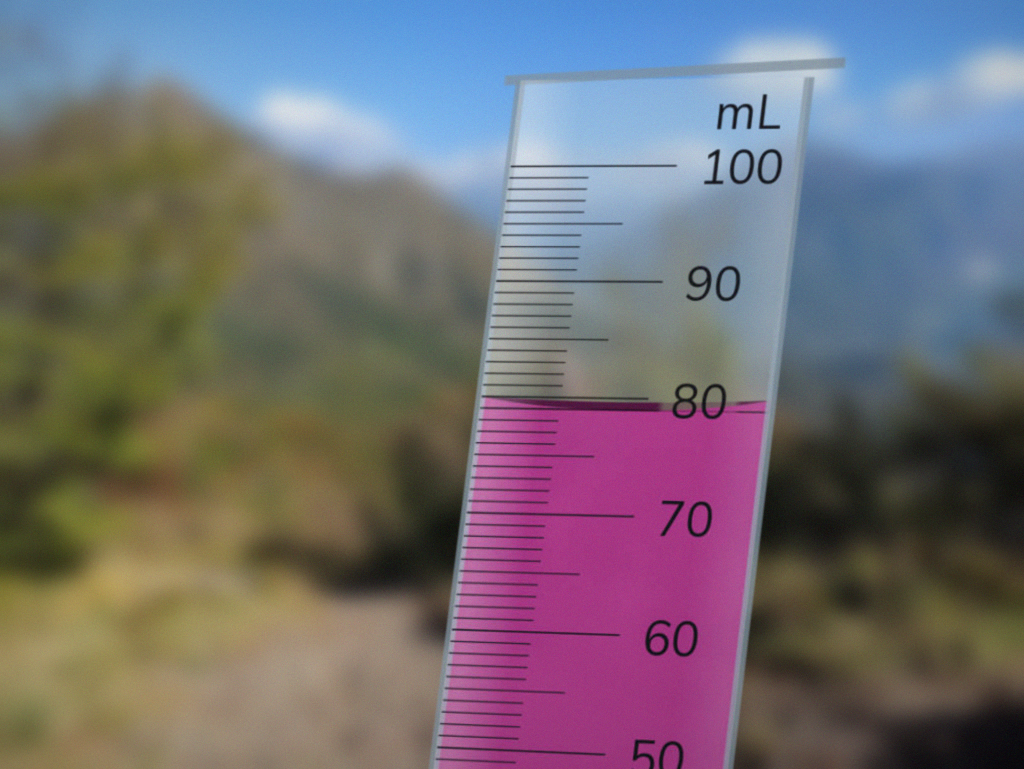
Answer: 79 mL
